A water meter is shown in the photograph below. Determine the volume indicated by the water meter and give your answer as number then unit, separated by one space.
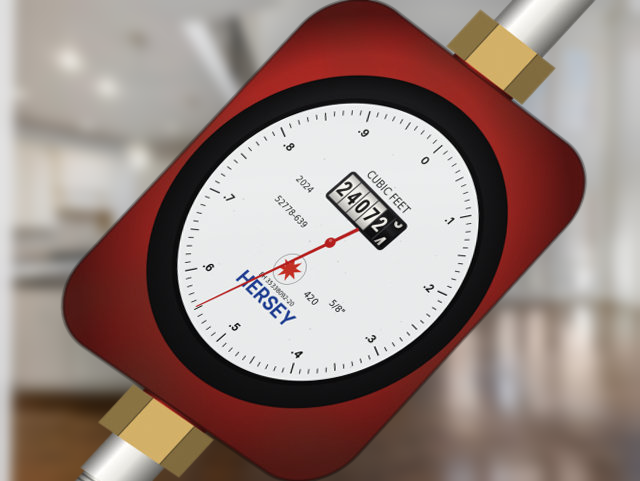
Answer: 240723.55 ft³
